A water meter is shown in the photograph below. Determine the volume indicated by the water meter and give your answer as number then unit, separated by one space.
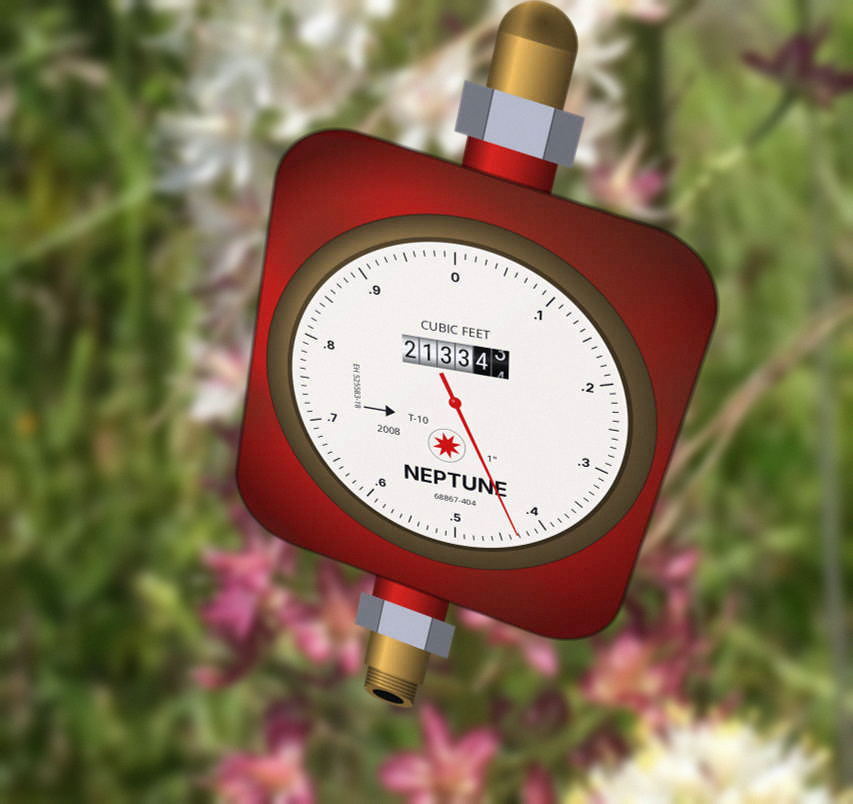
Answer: 213343.43 ft³
